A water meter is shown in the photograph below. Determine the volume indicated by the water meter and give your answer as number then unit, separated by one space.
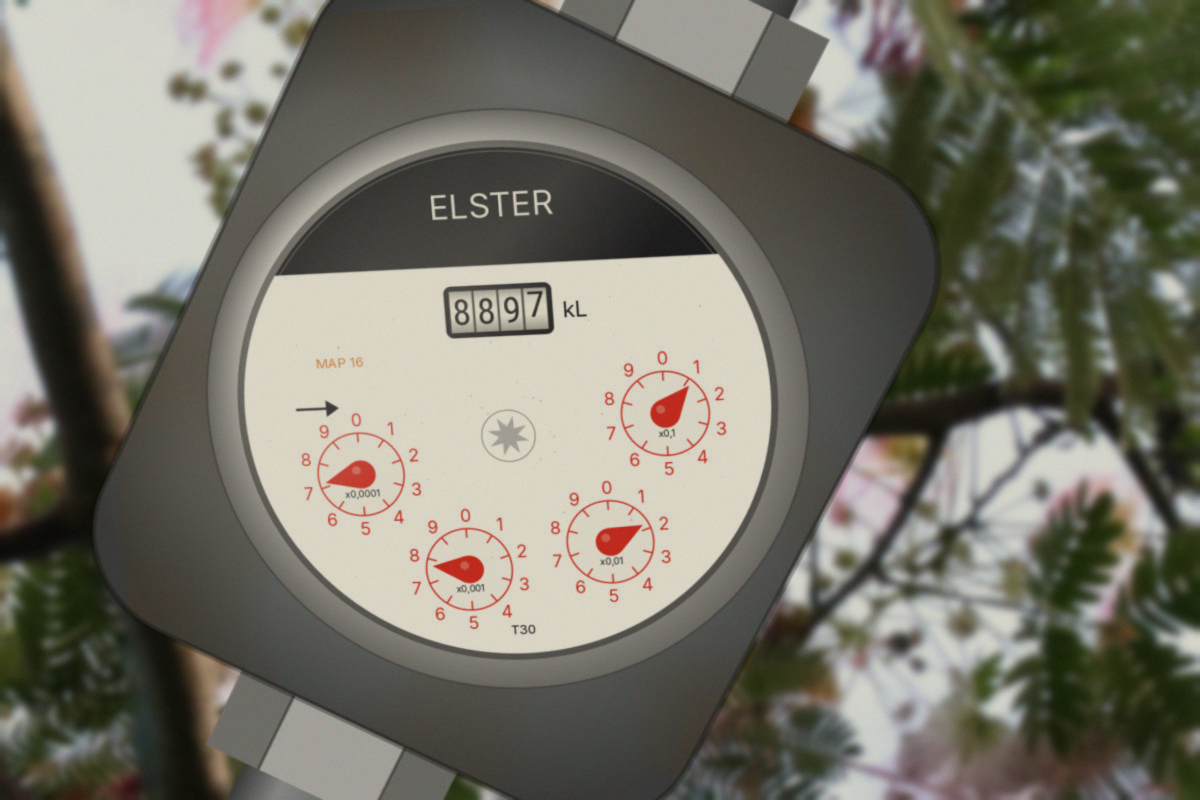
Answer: 8897.1177 kL
